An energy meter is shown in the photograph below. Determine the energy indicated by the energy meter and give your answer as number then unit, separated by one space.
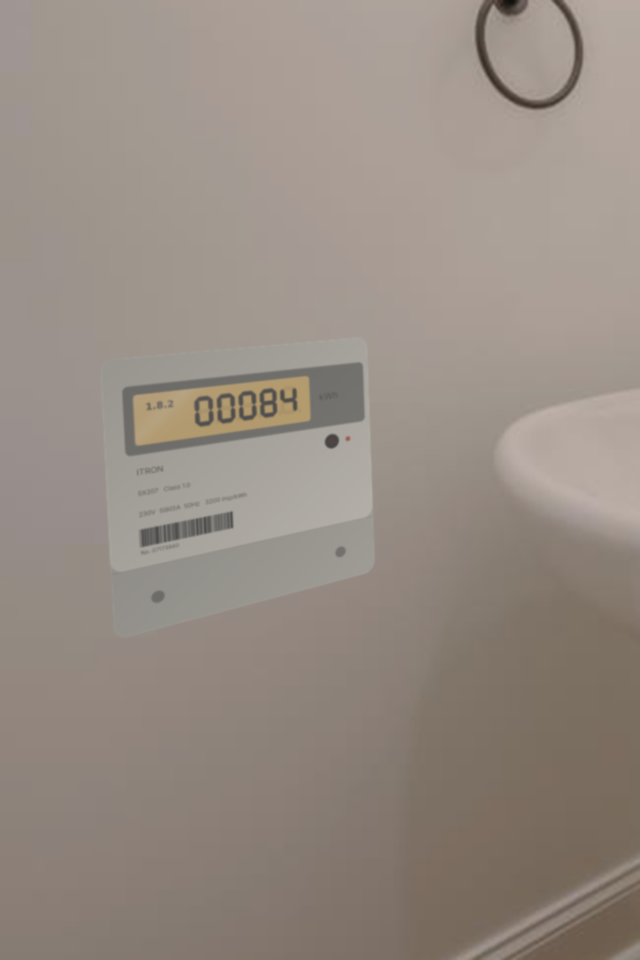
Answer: 84 kWh
